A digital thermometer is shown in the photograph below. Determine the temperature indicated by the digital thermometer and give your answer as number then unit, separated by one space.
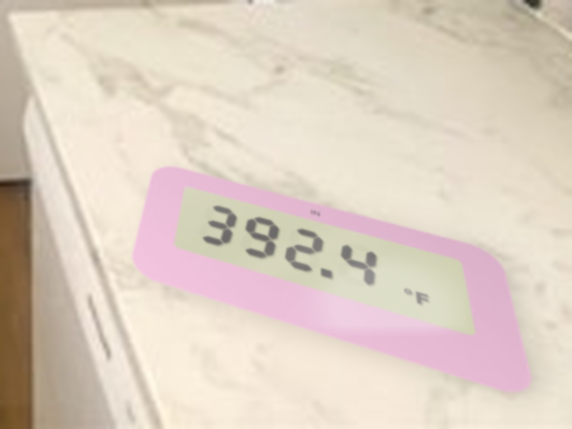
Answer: 392.4 °F
